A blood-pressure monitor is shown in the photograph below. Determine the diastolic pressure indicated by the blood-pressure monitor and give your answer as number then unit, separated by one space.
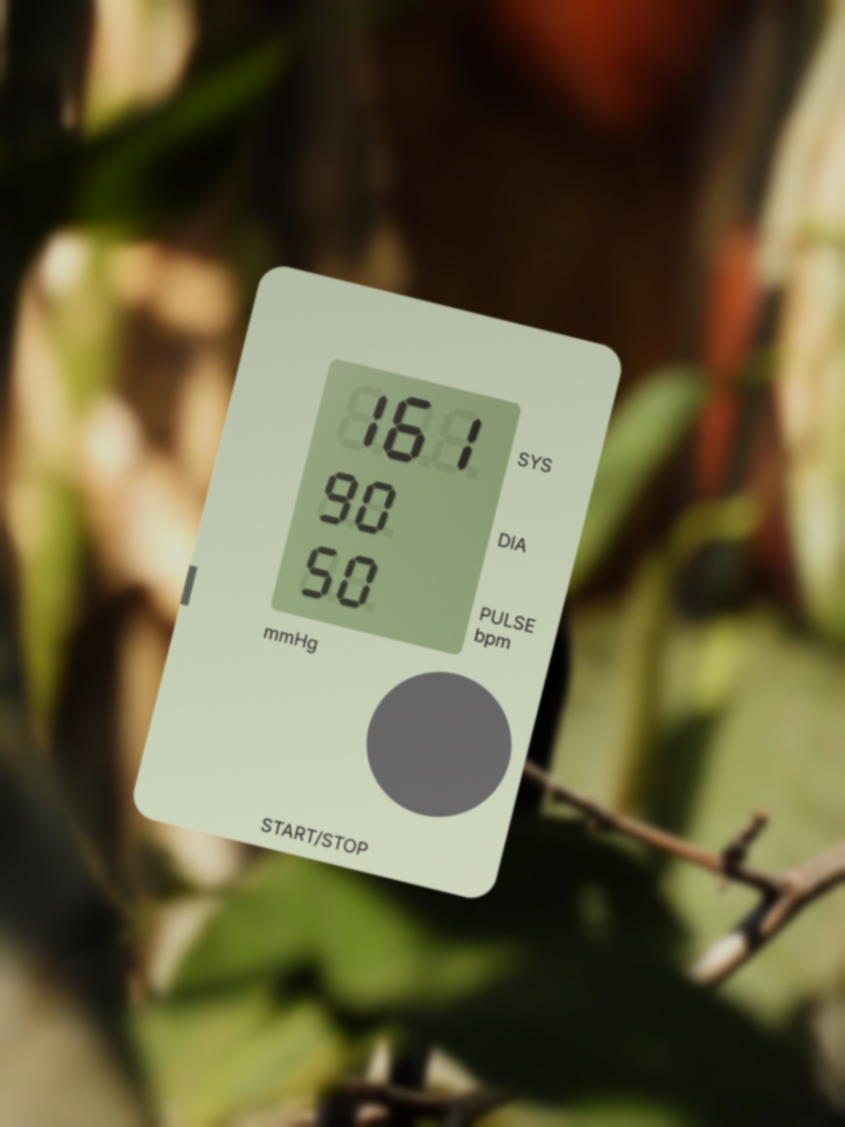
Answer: 90 mmHg
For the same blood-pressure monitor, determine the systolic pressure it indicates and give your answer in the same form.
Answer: 161 mmHg
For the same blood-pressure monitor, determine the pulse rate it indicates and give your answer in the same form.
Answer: 50 bpm
